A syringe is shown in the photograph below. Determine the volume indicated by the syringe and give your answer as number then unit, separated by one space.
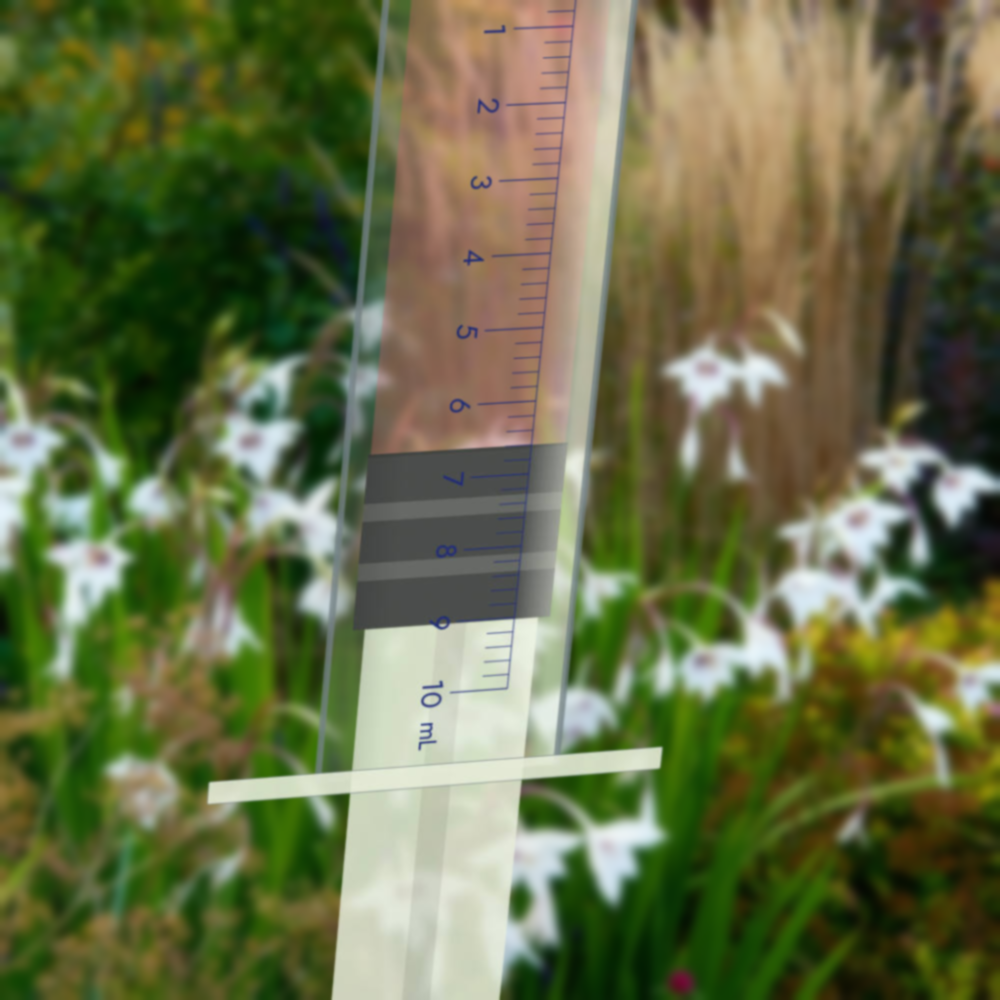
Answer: 6.6 mL
